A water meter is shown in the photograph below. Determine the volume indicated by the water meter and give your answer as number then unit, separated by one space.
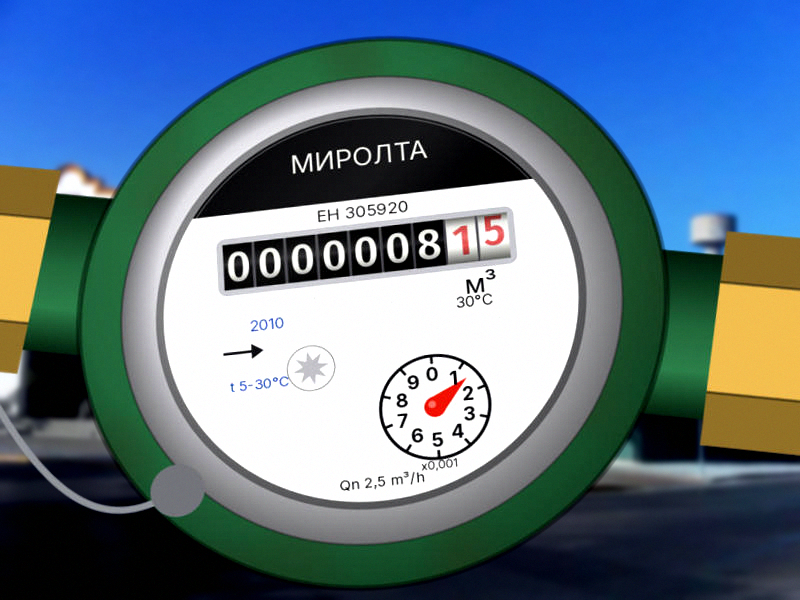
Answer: 8.151 m³
